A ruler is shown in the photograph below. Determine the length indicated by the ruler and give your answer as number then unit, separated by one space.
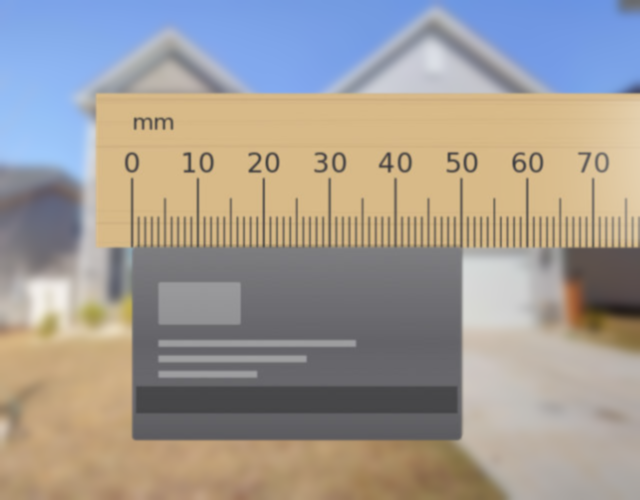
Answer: 50 mm
